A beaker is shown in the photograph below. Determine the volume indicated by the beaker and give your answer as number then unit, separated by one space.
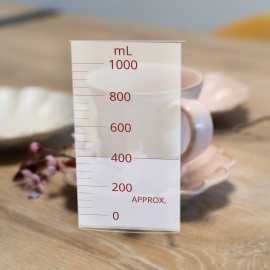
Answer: 400 mL
